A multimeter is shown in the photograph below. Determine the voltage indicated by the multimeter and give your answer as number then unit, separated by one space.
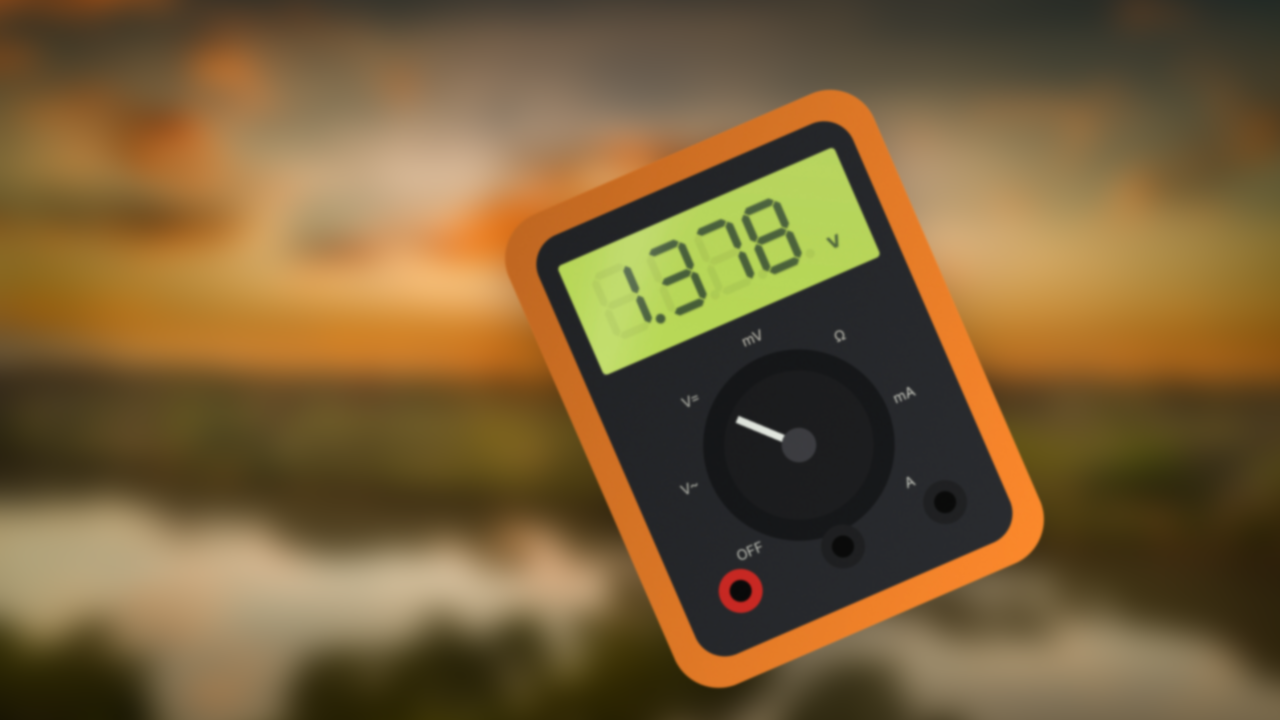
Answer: 1.378 V
